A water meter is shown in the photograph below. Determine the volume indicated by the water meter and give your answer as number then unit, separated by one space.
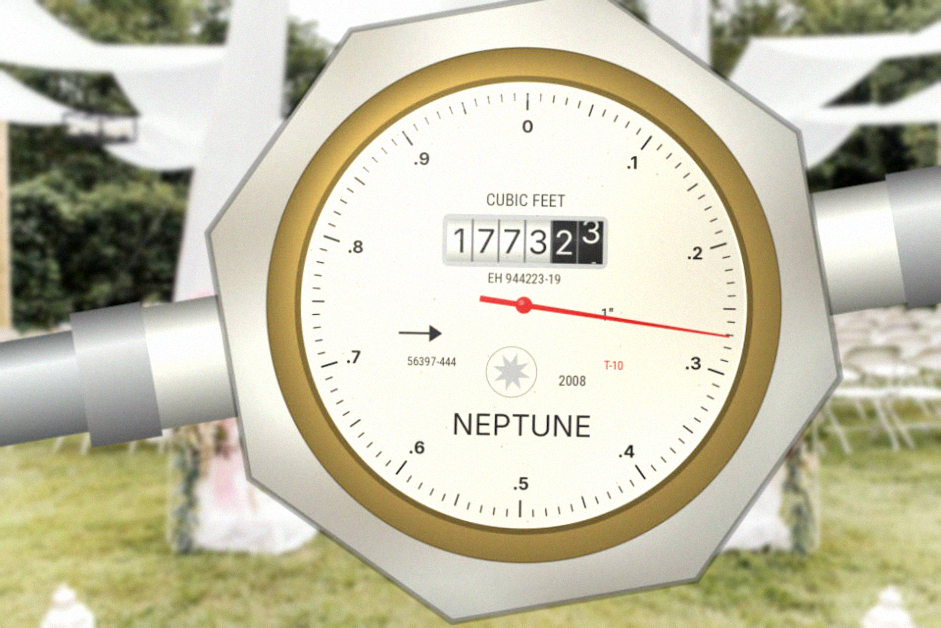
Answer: 177323.27 ft³
